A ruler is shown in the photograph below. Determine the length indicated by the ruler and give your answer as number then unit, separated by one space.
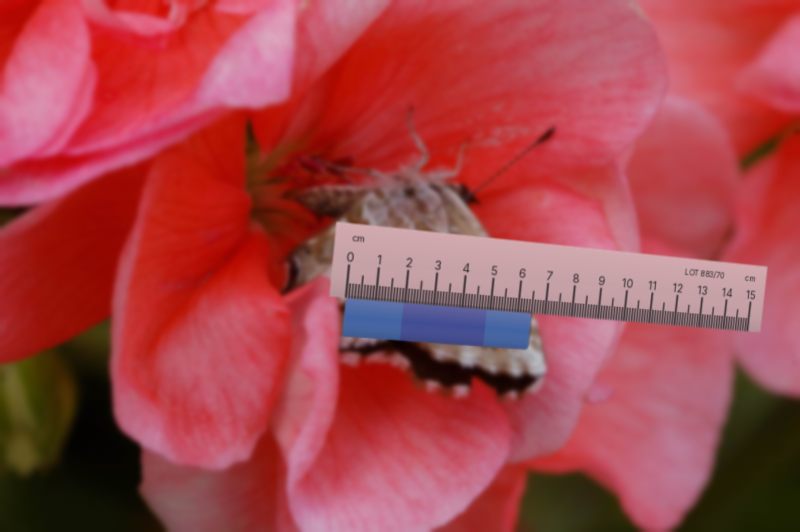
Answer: 6.5 cm
